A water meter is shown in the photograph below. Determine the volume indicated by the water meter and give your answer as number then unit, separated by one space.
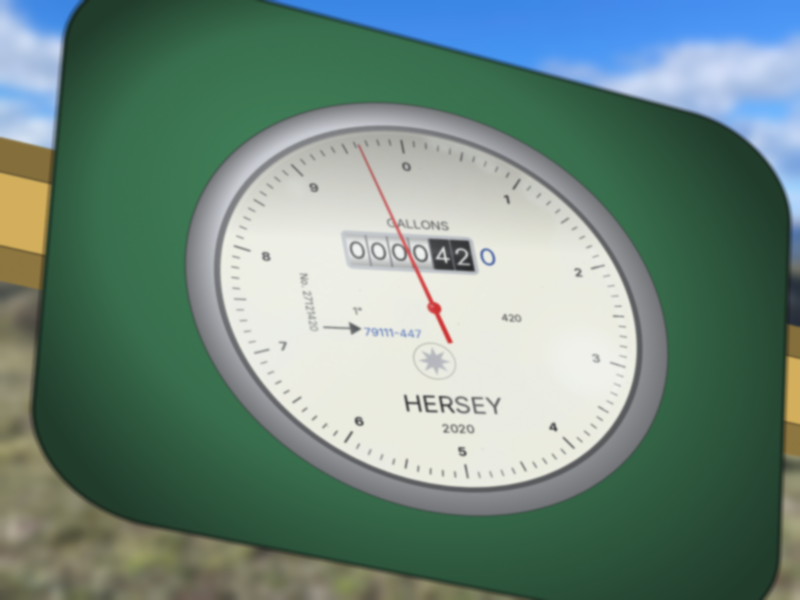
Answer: 419.6 gal
